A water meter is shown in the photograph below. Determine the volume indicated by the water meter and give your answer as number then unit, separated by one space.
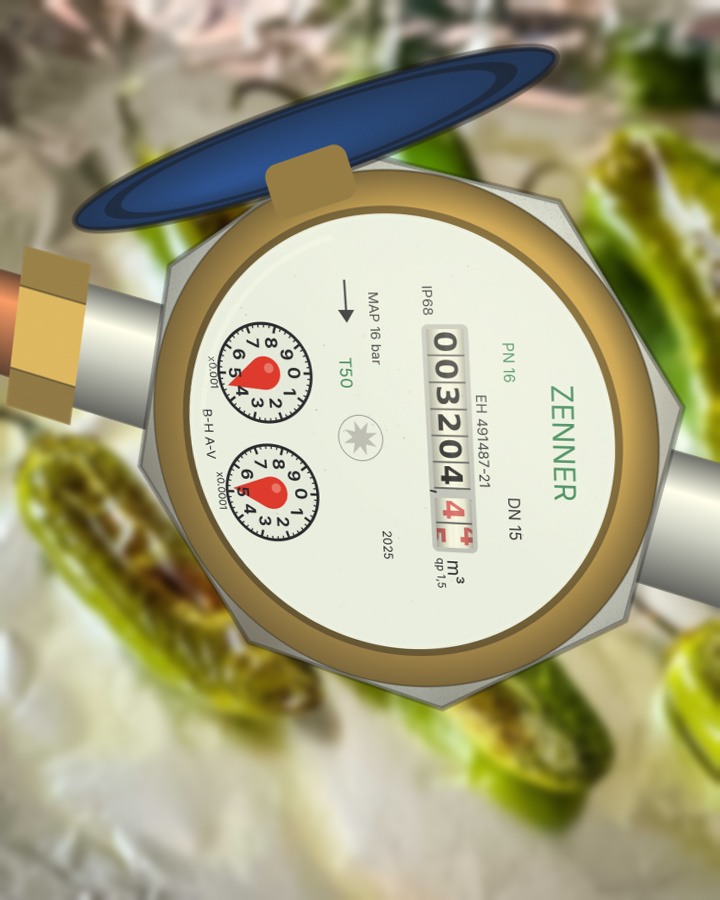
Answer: 3204.4445 m³
